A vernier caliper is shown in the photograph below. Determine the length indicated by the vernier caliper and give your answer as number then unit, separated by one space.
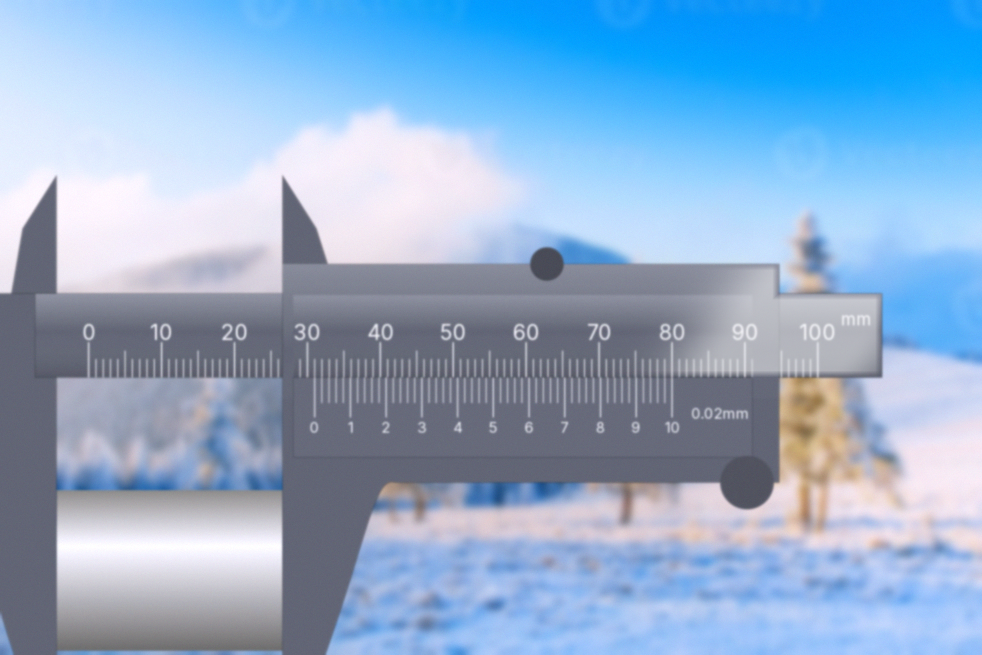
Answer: 31.0 mm
